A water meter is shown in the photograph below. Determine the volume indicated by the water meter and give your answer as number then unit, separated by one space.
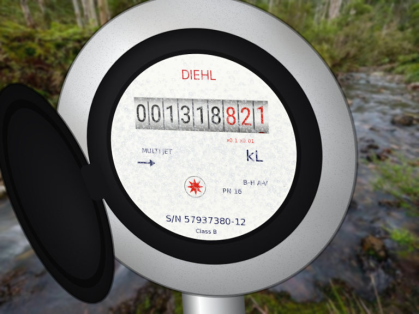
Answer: 1318.821 kL
